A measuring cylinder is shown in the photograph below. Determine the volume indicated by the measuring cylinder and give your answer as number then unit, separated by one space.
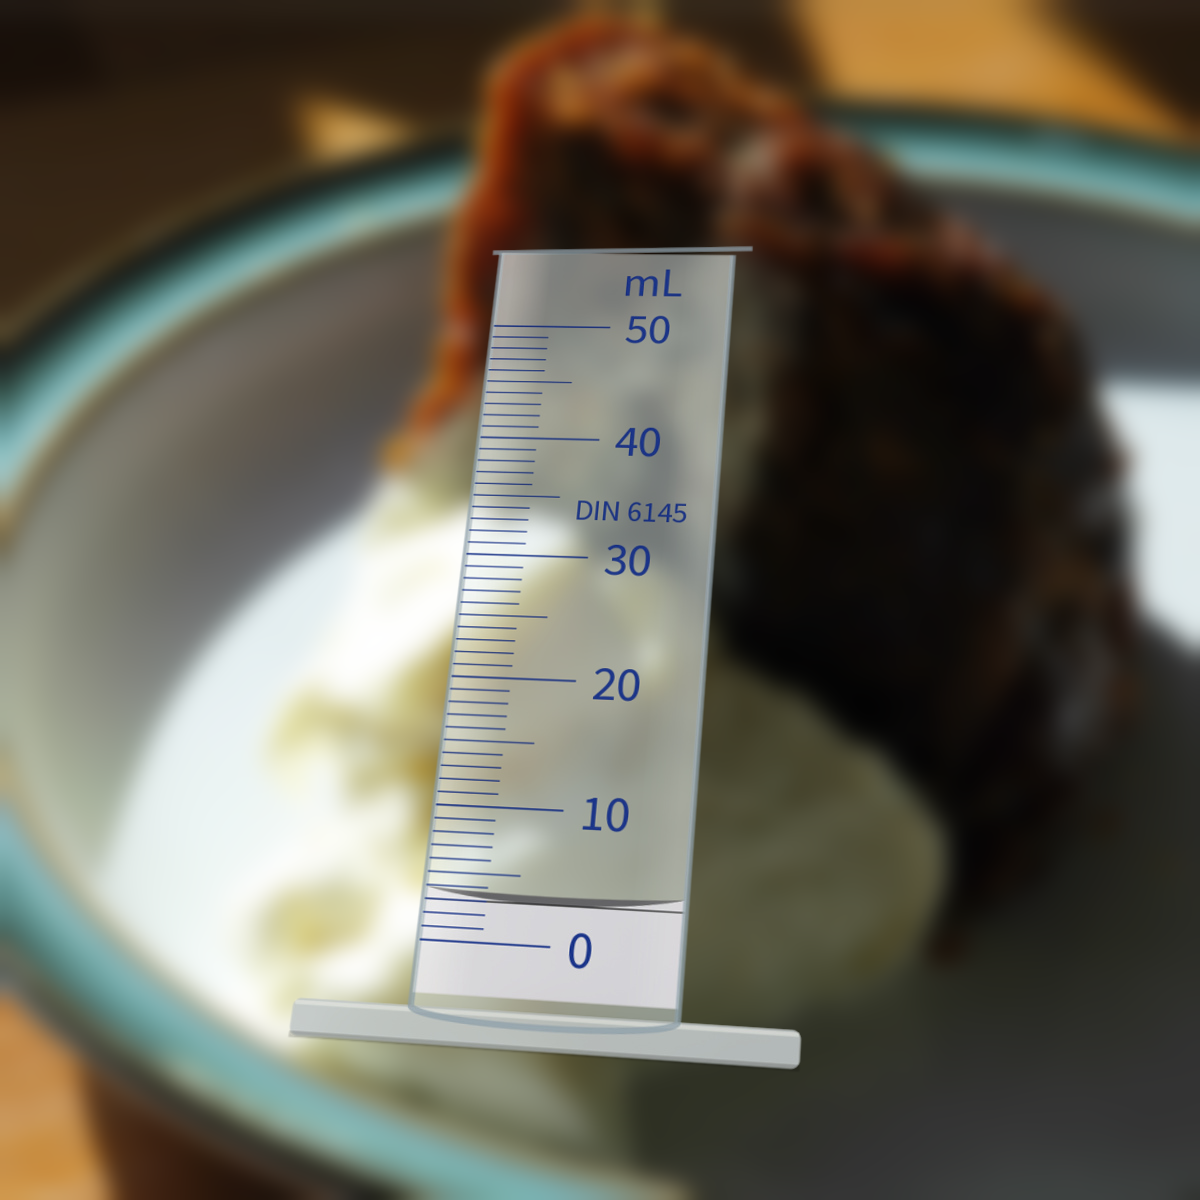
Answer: 3 mL
